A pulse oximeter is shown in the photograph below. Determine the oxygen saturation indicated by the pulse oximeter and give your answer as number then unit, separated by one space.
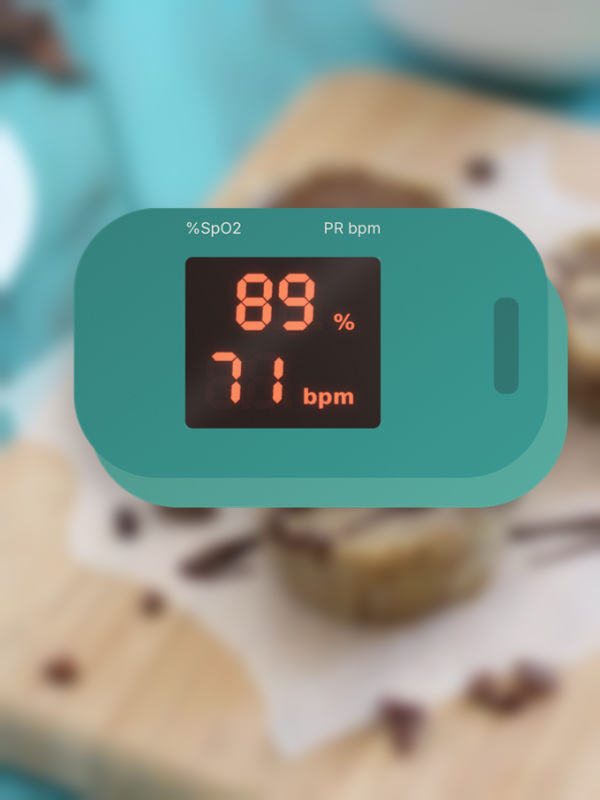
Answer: 89 %
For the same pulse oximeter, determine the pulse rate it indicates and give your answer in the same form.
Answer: 71 bpm
